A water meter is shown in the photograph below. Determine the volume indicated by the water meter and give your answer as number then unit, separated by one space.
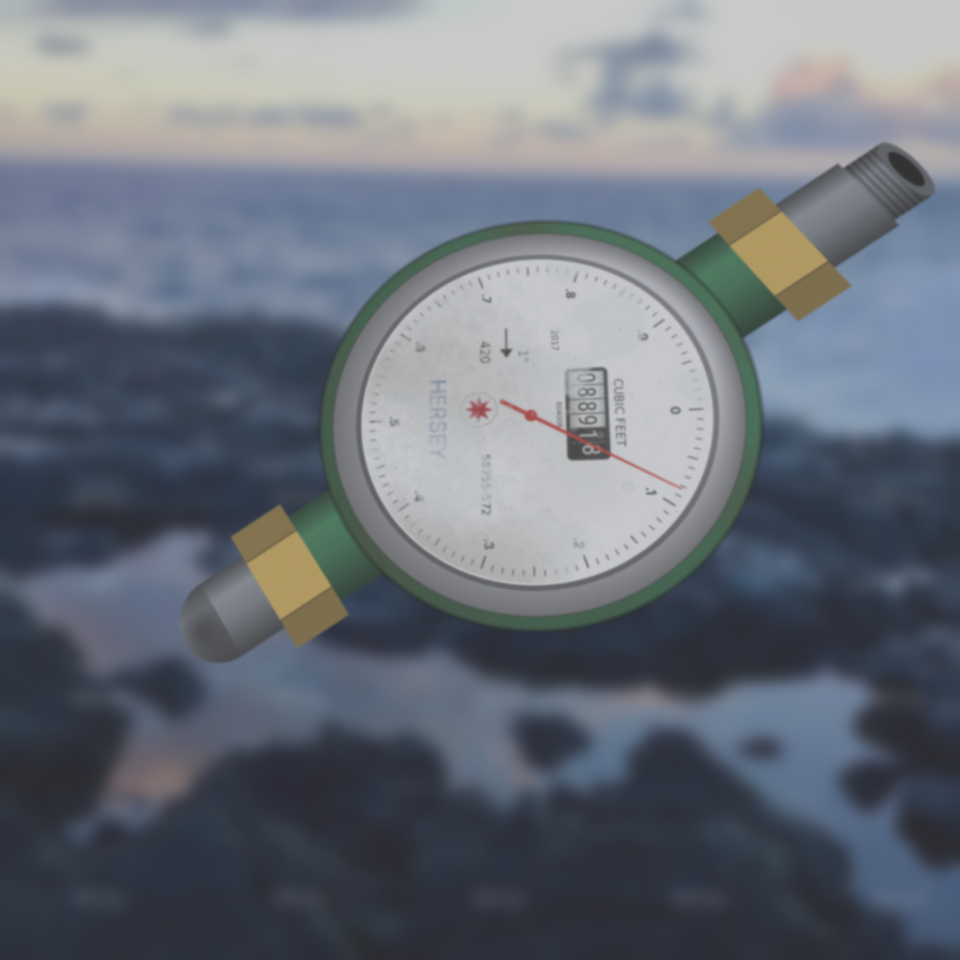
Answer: 88918.08 ft³
